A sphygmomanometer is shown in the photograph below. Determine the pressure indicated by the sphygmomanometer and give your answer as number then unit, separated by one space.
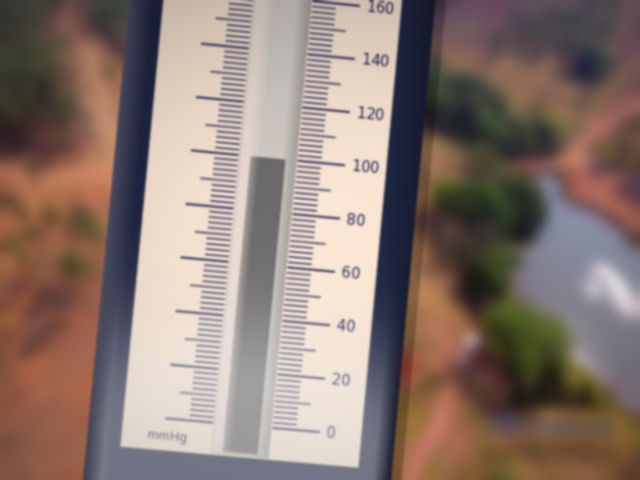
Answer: 100 mmHg
